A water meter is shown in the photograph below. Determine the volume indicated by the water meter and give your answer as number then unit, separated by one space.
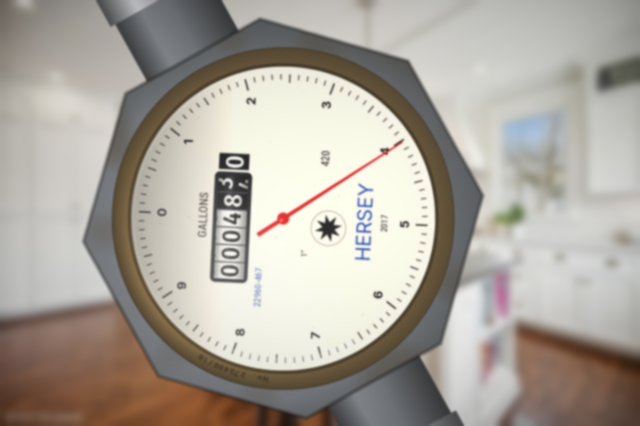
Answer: 4834.0 gal
